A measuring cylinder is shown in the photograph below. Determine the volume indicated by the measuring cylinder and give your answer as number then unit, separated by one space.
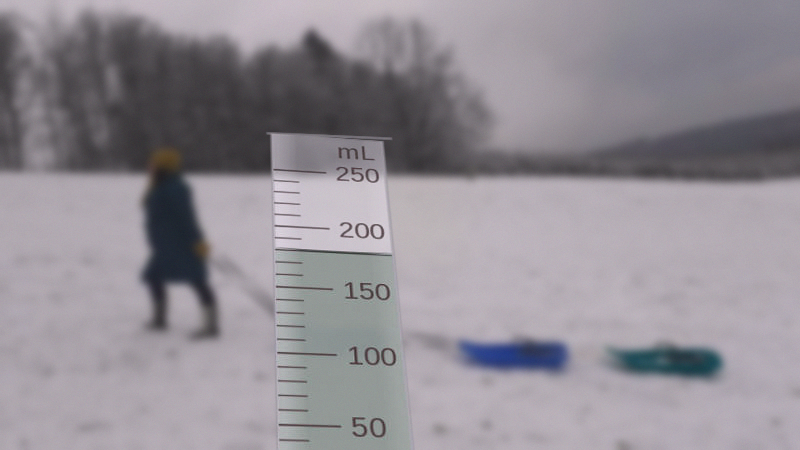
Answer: 180 mL
